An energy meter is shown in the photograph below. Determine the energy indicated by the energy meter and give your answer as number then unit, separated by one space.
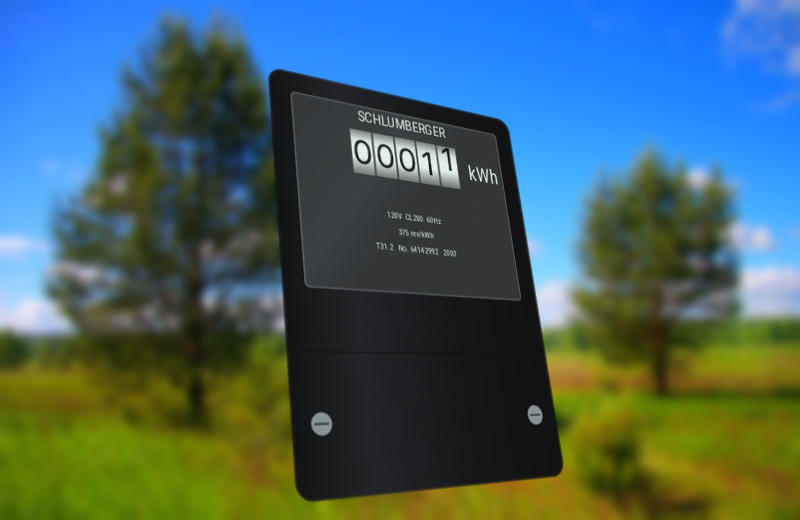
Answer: 11 kWh
